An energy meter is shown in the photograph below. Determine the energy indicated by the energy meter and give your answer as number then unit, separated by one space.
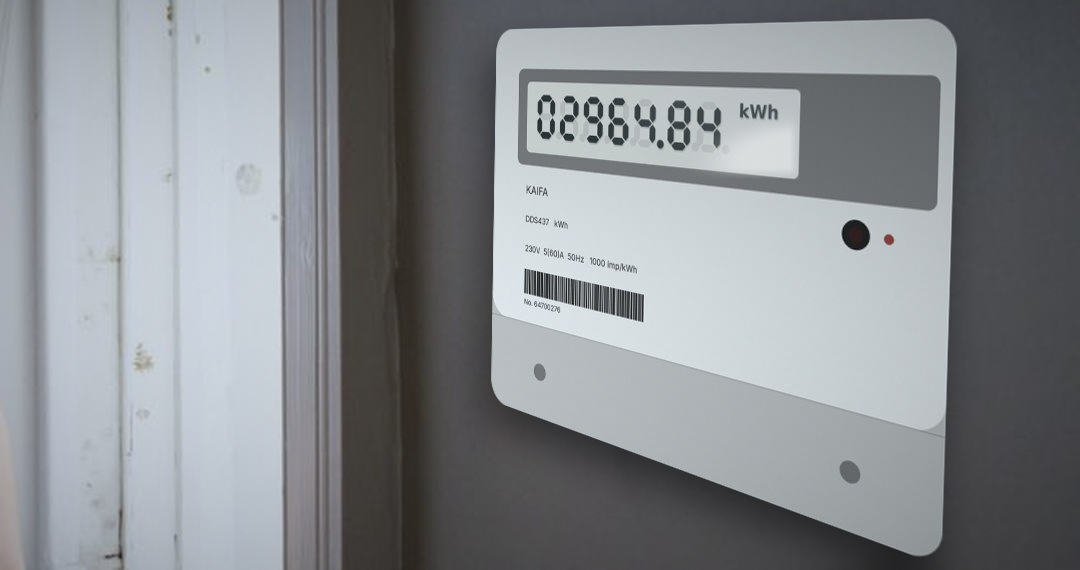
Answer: 2964.84 kWh
